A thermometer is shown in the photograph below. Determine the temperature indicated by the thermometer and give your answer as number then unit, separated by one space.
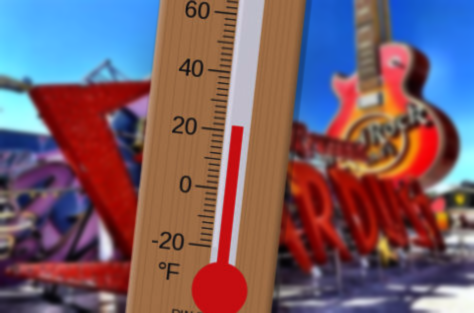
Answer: 22 °F
